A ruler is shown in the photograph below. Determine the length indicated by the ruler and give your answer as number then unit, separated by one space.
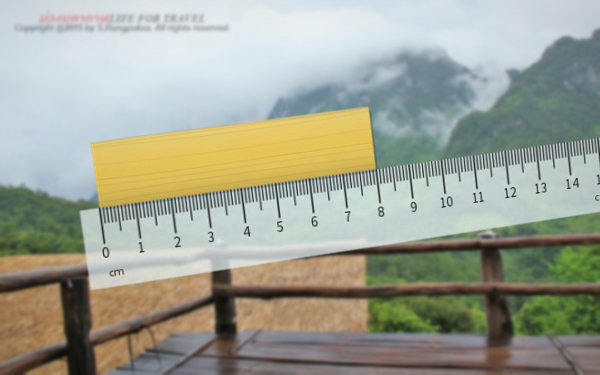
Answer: 8 cm
